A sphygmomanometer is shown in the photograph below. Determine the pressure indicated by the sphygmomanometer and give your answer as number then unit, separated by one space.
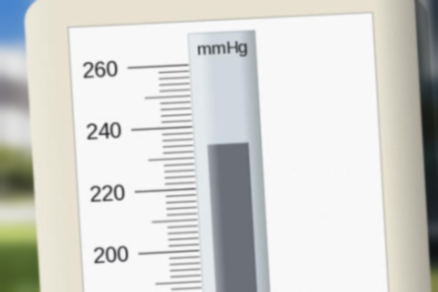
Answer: 234 mmHg
